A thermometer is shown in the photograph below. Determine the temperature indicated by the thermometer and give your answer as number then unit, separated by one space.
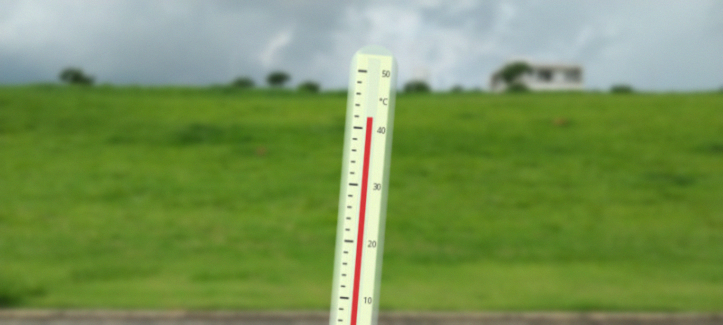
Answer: 42 °C
